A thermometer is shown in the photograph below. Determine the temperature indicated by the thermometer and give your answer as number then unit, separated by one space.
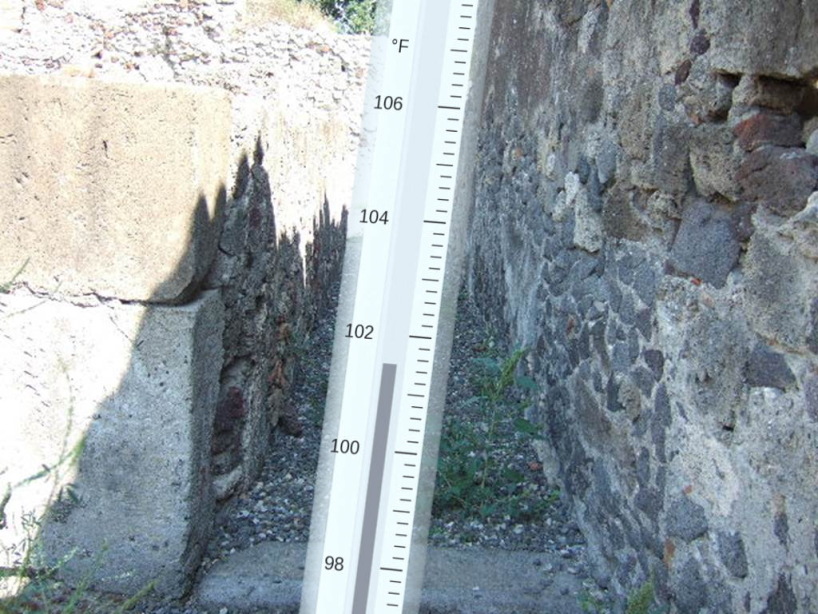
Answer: 101.5 °F
